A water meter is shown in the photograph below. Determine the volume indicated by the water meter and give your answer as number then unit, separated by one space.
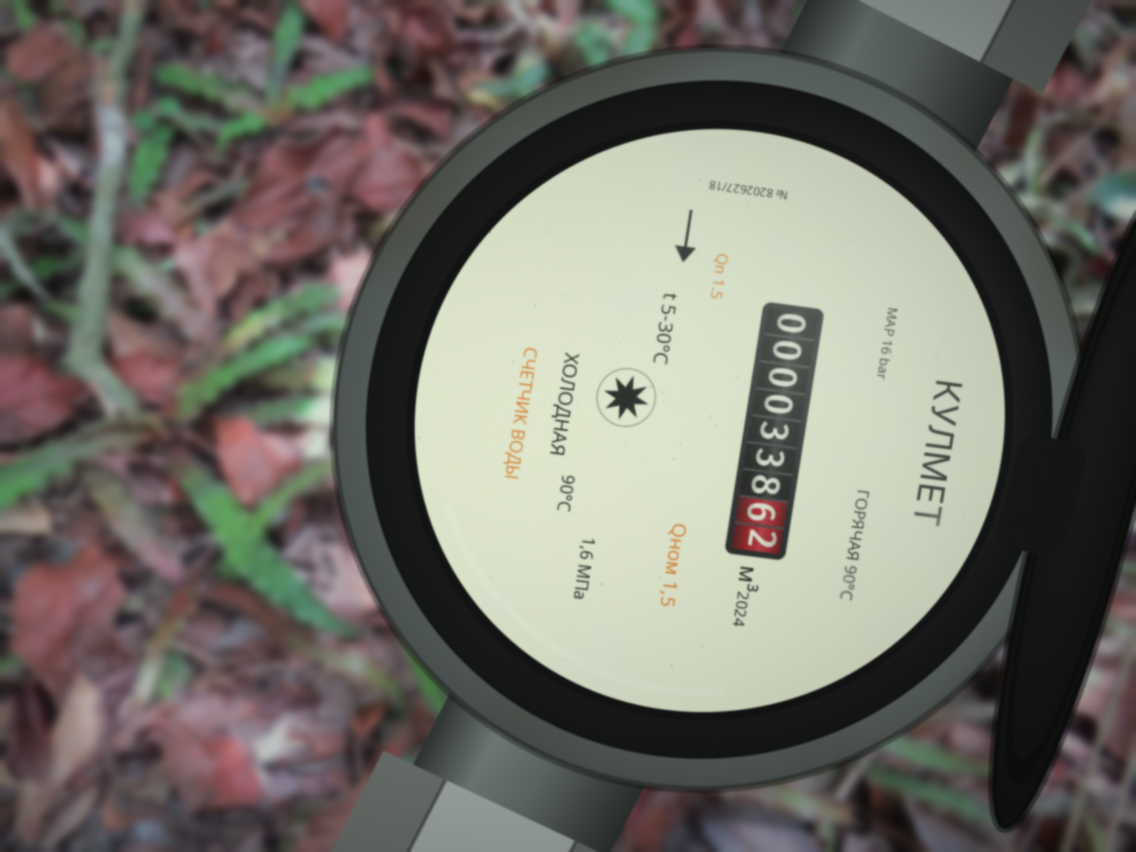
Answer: 338.62 m³
